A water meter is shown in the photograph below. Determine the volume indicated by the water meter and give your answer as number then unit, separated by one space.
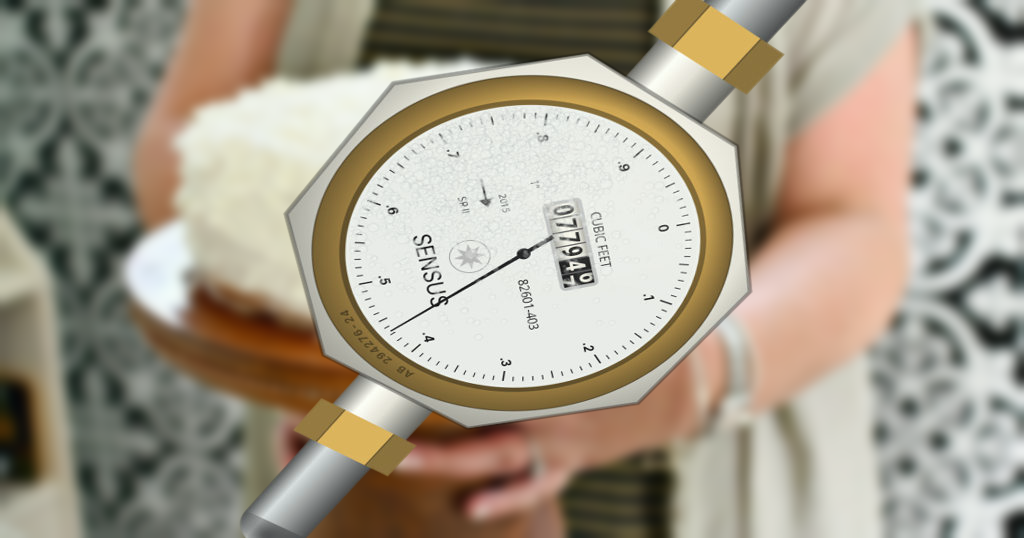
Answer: 77946.43 ft³
